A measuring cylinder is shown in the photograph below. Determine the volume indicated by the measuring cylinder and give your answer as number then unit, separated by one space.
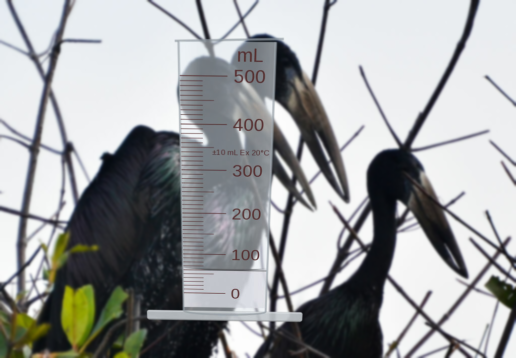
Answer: 60 mL
